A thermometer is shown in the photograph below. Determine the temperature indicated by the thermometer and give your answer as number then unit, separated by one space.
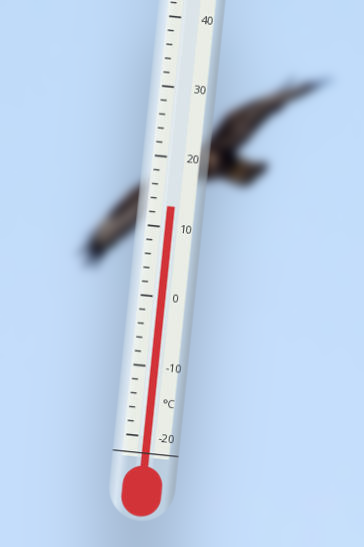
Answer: 13 °C
